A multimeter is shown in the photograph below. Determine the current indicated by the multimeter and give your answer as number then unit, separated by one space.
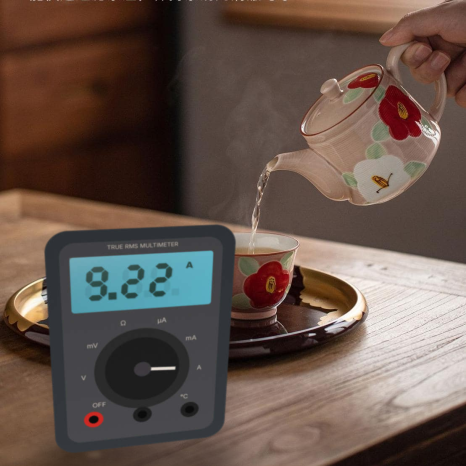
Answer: 9.22 A
